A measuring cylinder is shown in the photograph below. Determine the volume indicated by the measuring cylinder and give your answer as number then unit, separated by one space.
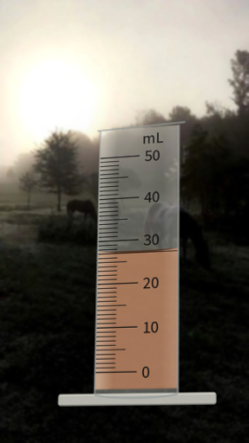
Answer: 27 mL
